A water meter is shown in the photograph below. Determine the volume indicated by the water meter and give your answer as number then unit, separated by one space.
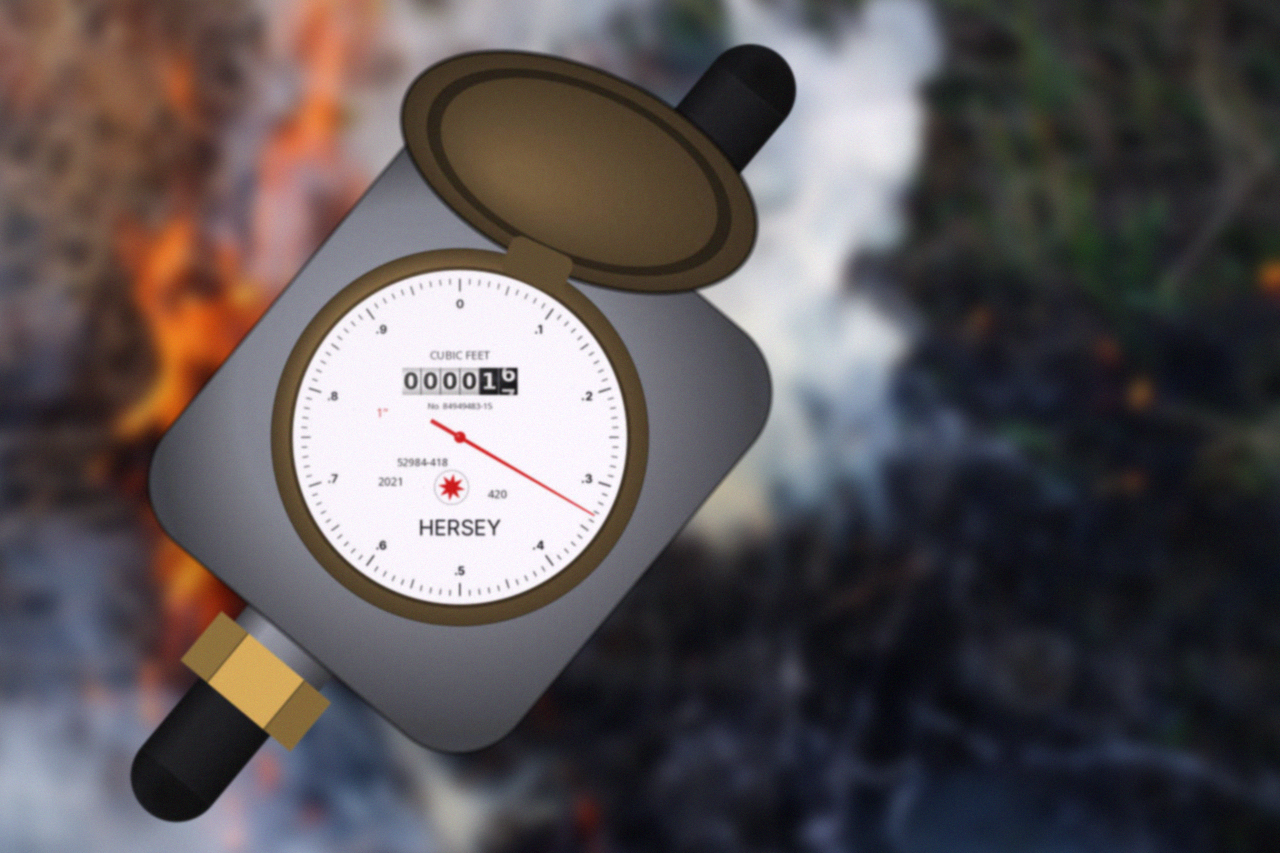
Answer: 16.33 ft³
